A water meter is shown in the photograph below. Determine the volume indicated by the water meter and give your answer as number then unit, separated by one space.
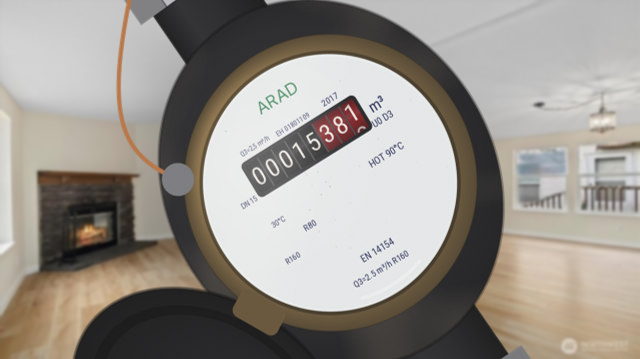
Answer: 15.381 m³
